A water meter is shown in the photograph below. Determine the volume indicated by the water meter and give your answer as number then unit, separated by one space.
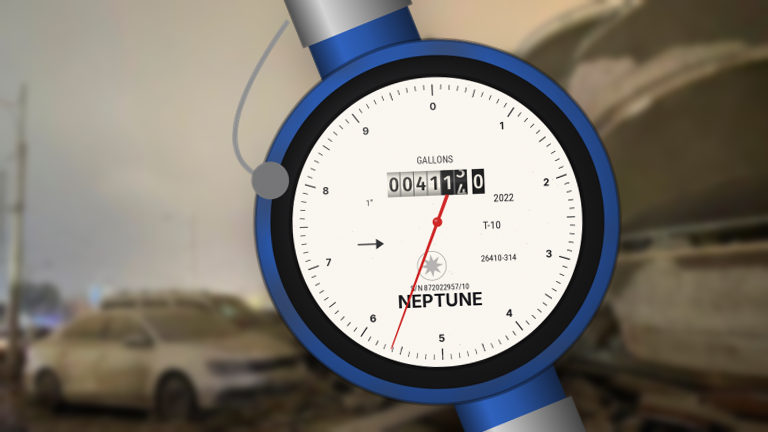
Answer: 41135.6 gal
